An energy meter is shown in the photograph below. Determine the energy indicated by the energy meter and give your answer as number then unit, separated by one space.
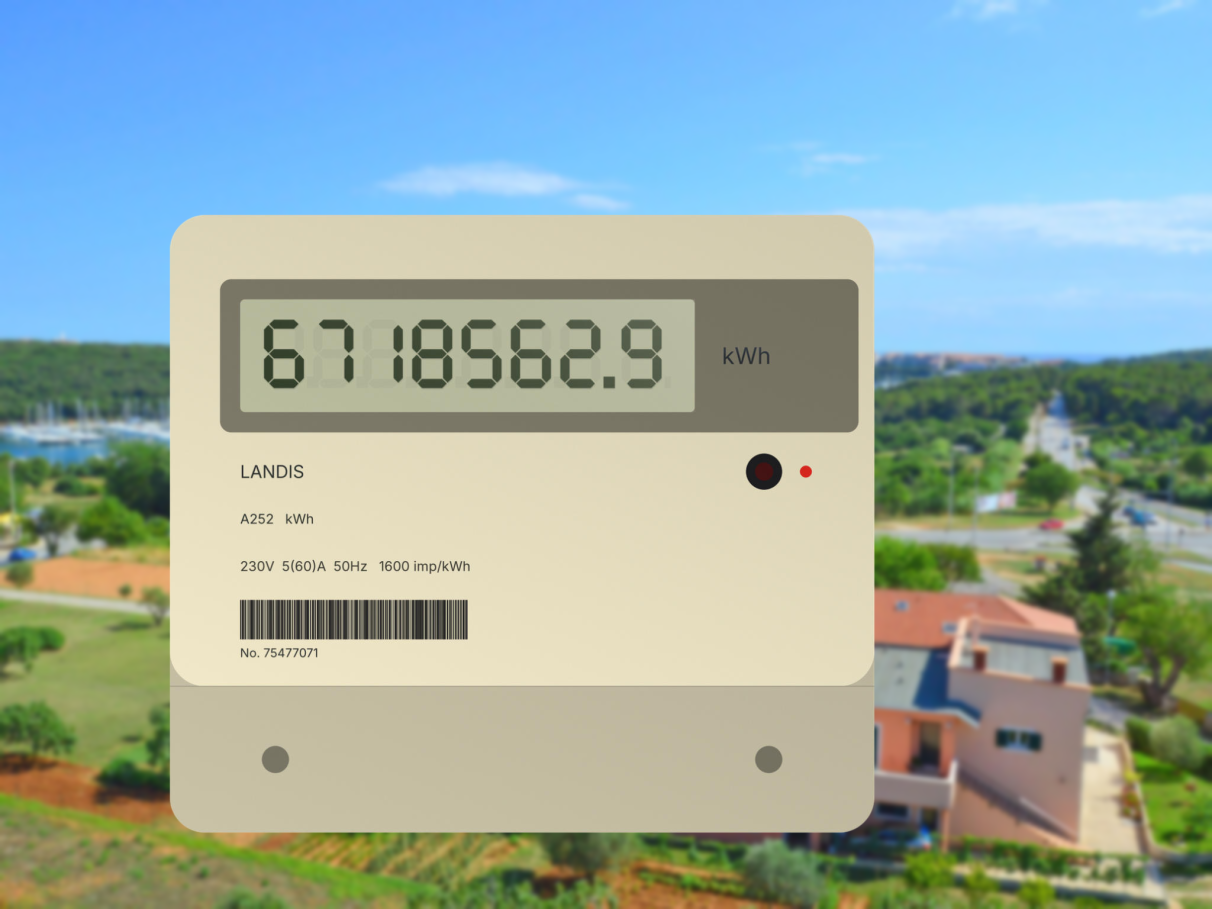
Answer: 6718562.9 kWh
